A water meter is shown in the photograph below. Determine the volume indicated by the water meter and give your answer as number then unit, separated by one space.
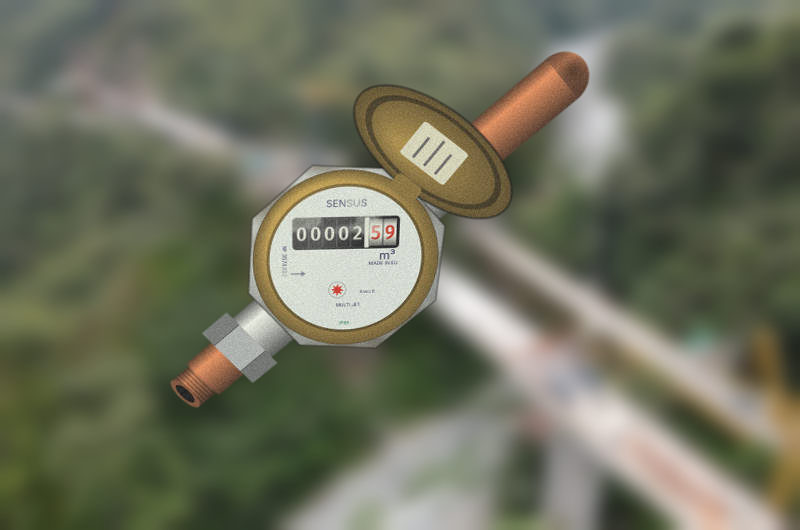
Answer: 2.59 m³
